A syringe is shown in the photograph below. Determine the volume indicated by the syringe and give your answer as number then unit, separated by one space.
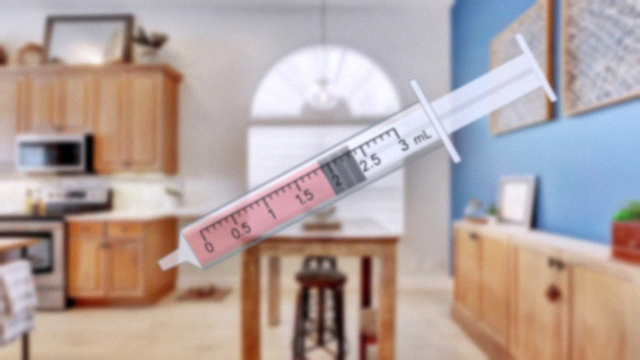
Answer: 1.9 mL
